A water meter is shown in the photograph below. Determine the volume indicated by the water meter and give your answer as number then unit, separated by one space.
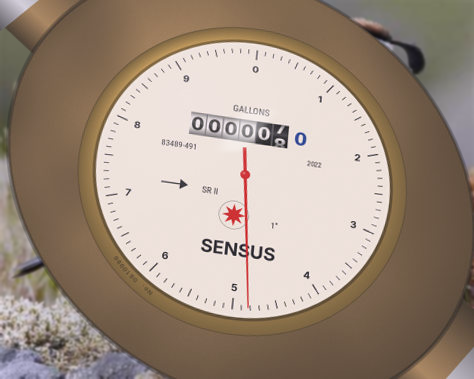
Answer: 74.8 gal
